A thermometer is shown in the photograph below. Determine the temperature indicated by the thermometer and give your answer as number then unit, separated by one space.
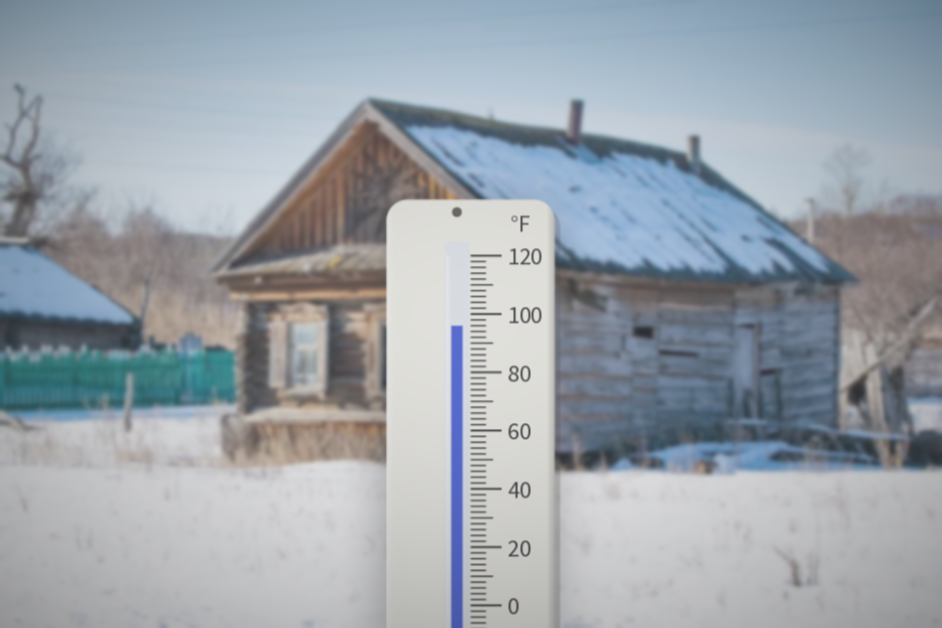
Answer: 96 °F
